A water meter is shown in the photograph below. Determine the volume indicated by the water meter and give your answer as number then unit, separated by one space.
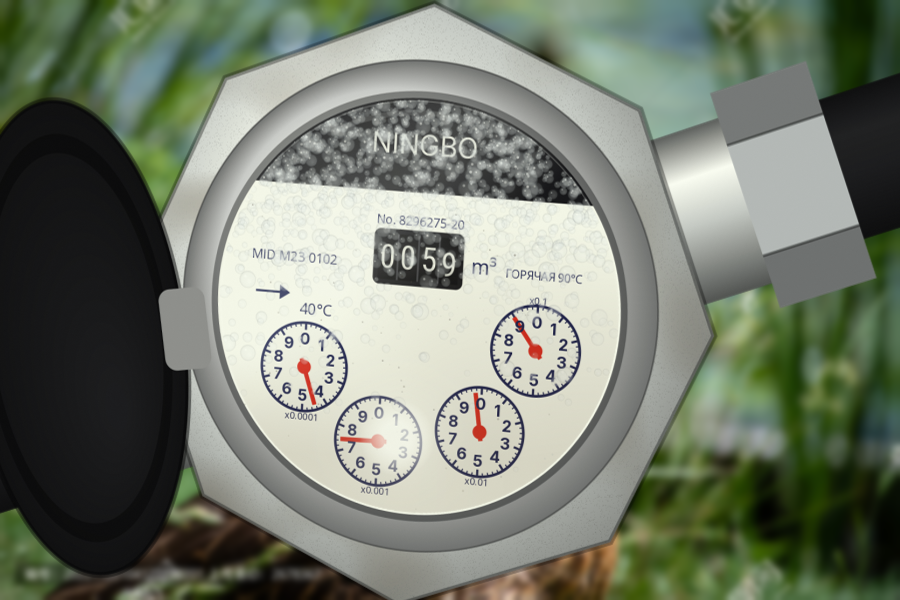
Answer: 58.8974 m³
